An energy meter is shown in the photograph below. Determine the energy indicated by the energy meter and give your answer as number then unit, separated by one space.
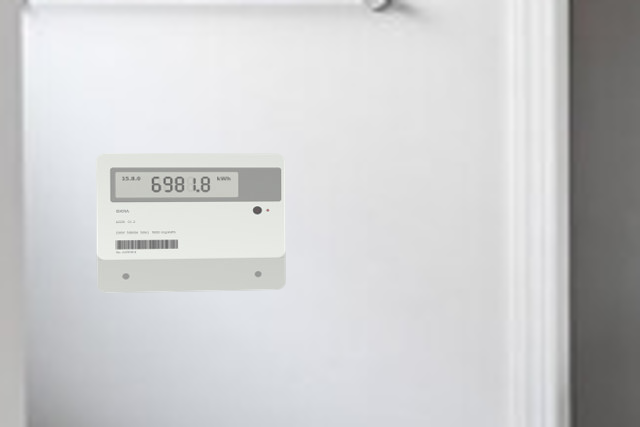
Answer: 6981.8 kWh
